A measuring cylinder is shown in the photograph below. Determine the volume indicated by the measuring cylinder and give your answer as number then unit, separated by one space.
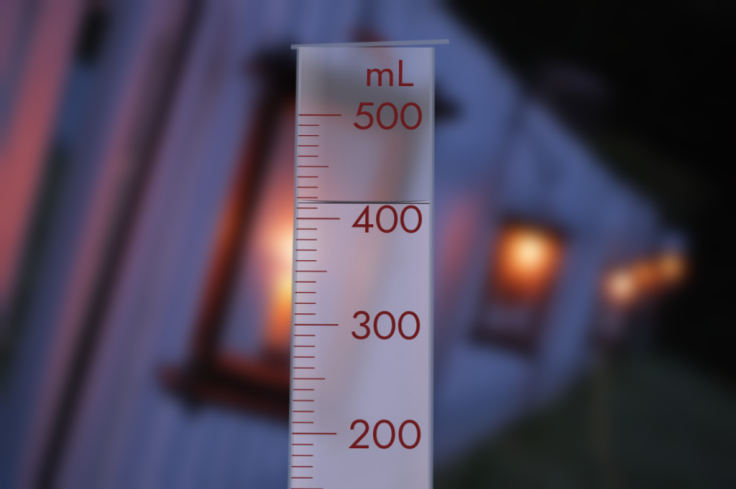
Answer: 415 mL
